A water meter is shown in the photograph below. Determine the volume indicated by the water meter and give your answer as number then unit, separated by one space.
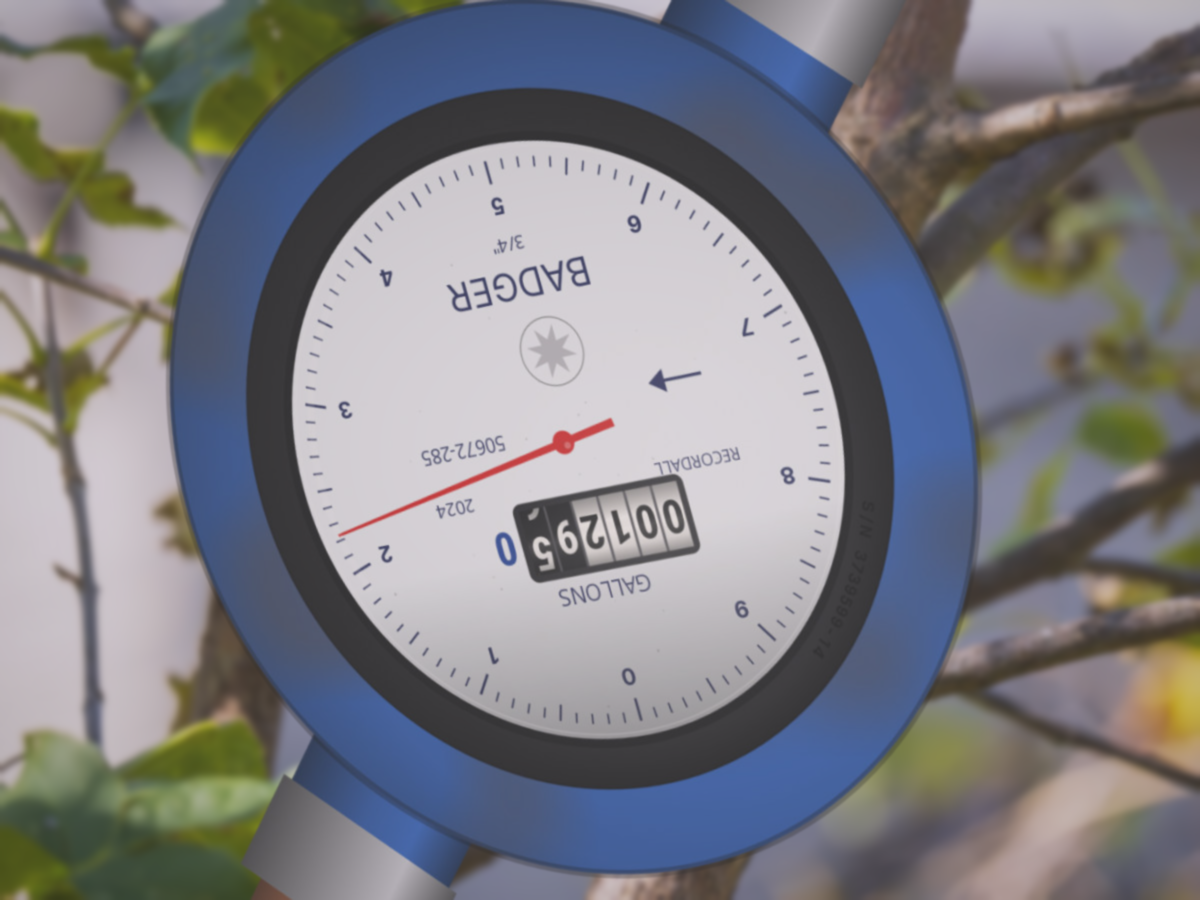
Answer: 12952.2 gal
